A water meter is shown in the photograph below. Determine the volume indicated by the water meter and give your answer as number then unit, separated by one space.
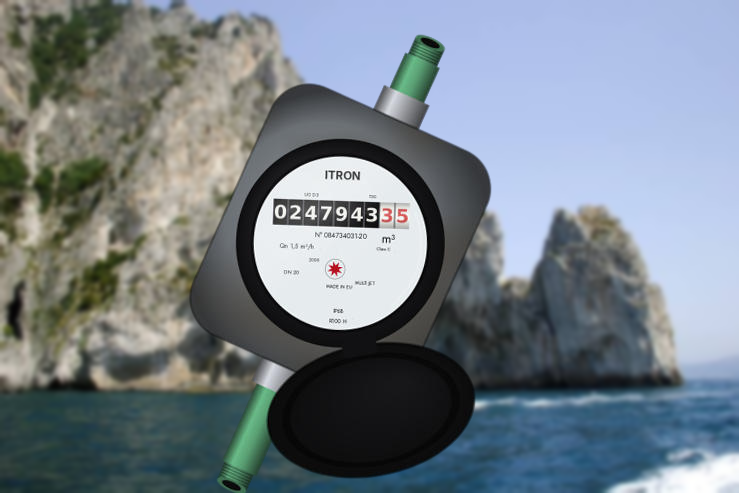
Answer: 247943.35 m³
